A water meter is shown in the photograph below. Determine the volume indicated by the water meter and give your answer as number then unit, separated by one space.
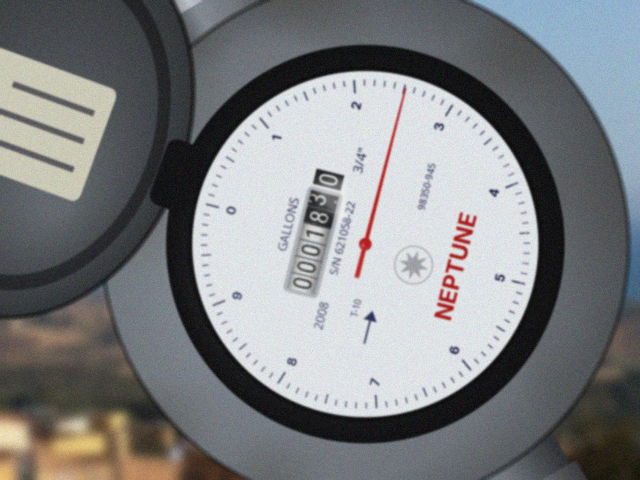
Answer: 1832.5 gal
